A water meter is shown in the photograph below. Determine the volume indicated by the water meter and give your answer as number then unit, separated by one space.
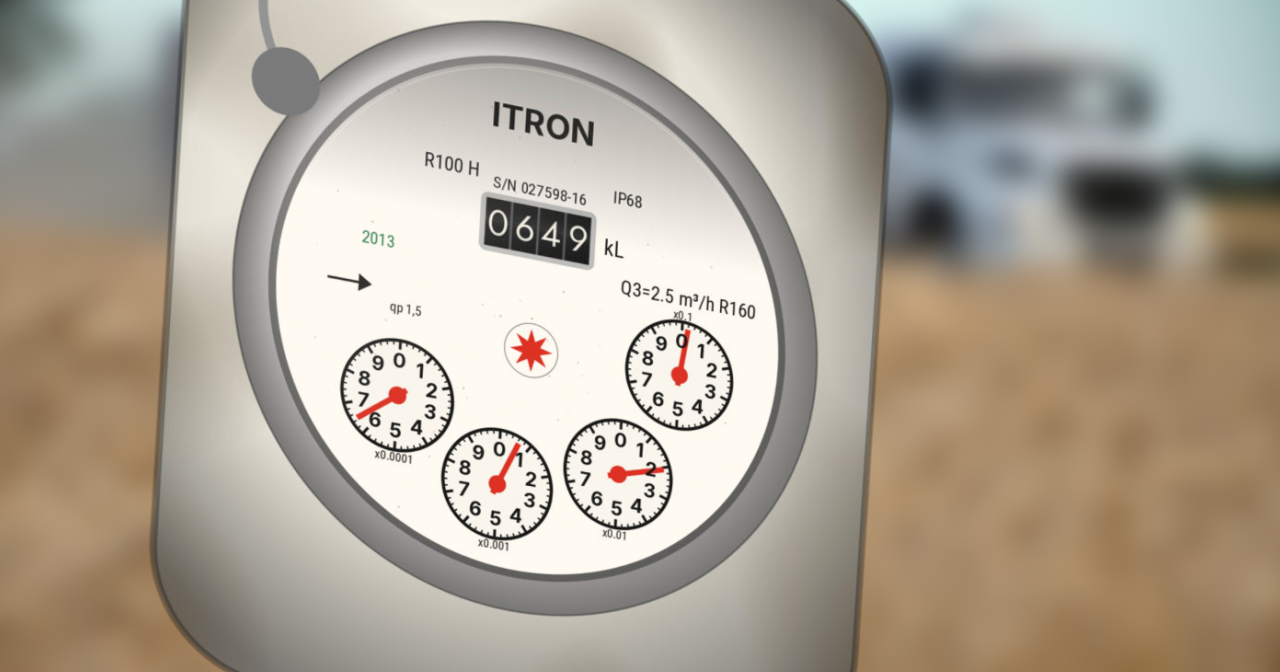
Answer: 649.0206 kL
